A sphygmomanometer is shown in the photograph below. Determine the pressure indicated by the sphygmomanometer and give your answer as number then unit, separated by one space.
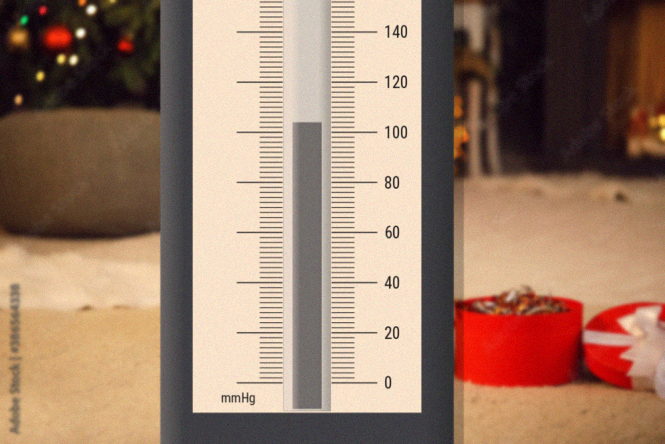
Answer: 104 mmHg
